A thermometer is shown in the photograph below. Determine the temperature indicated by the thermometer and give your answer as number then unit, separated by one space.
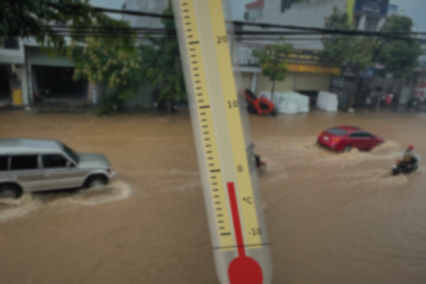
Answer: -2 °C
